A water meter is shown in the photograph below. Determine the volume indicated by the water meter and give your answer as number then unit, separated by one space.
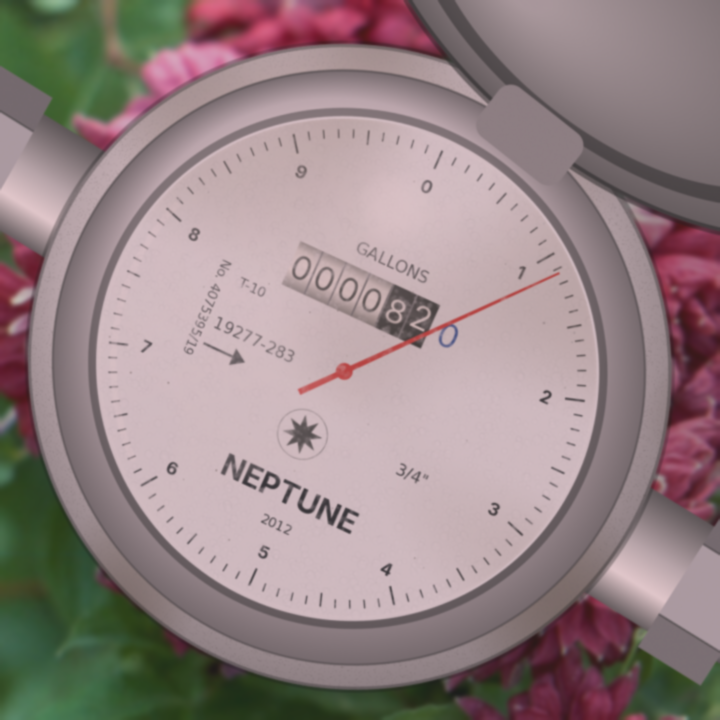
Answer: 821.1 gal
